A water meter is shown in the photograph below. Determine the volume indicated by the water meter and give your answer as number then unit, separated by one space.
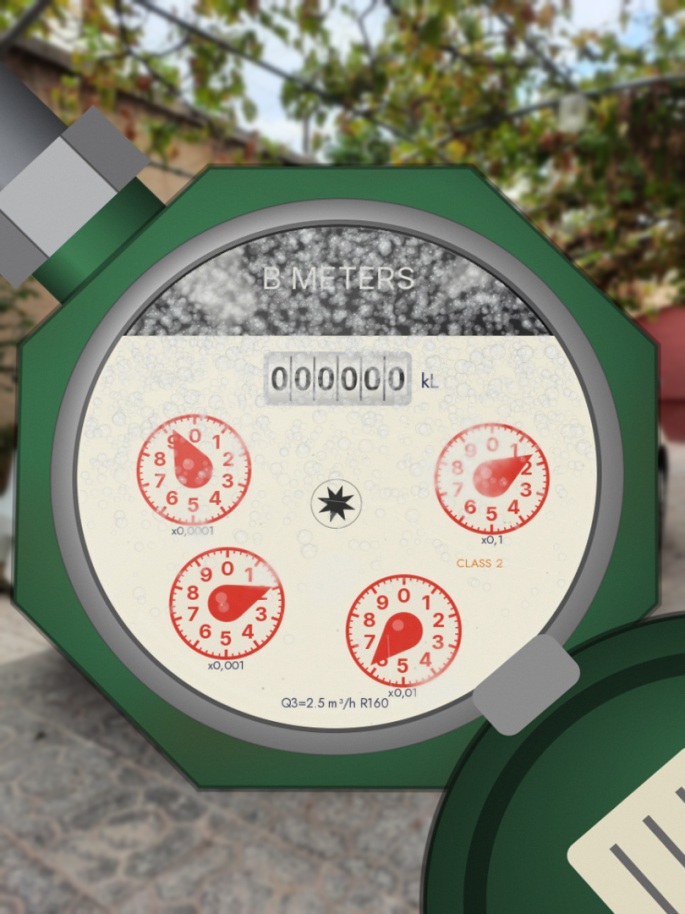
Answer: 0.1619 kL
